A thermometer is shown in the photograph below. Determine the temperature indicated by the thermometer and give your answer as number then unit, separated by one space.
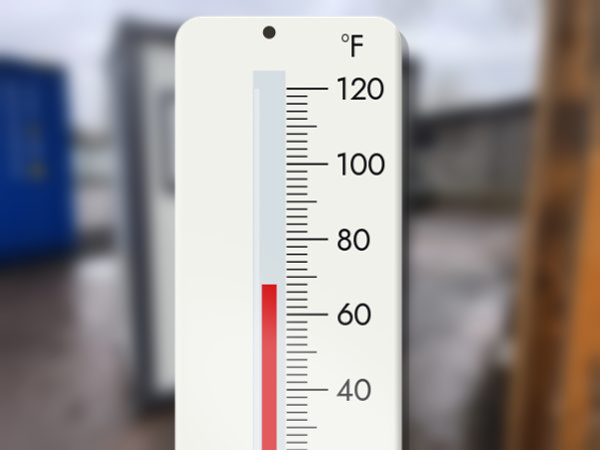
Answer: 68 °F
